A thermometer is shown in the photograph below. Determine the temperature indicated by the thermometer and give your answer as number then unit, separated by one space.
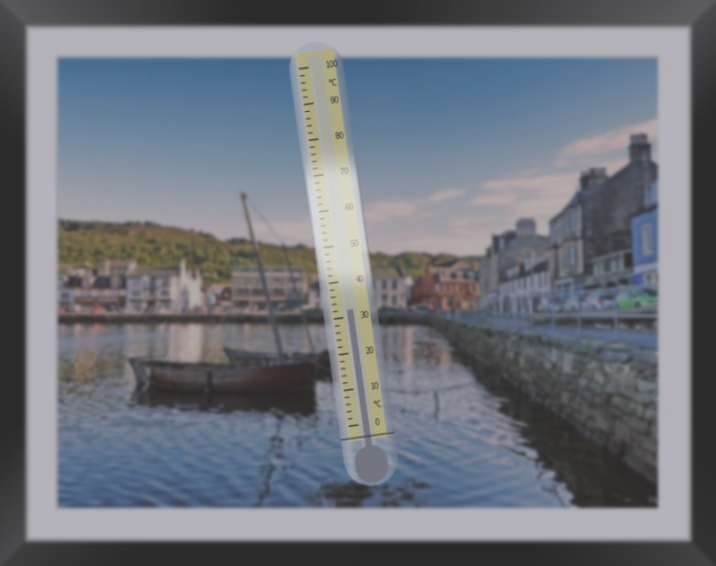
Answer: 32 °C
